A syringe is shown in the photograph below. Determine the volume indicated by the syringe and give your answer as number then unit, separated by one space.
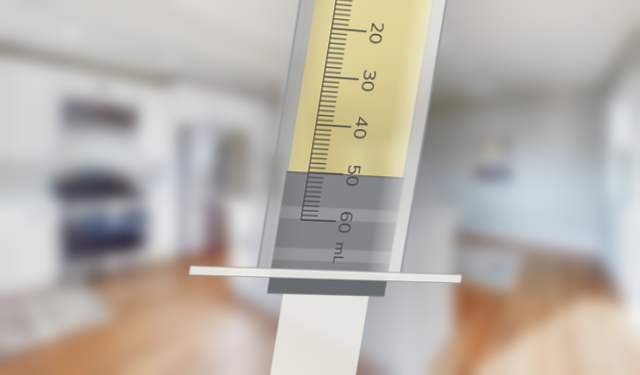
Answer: 50 mL
